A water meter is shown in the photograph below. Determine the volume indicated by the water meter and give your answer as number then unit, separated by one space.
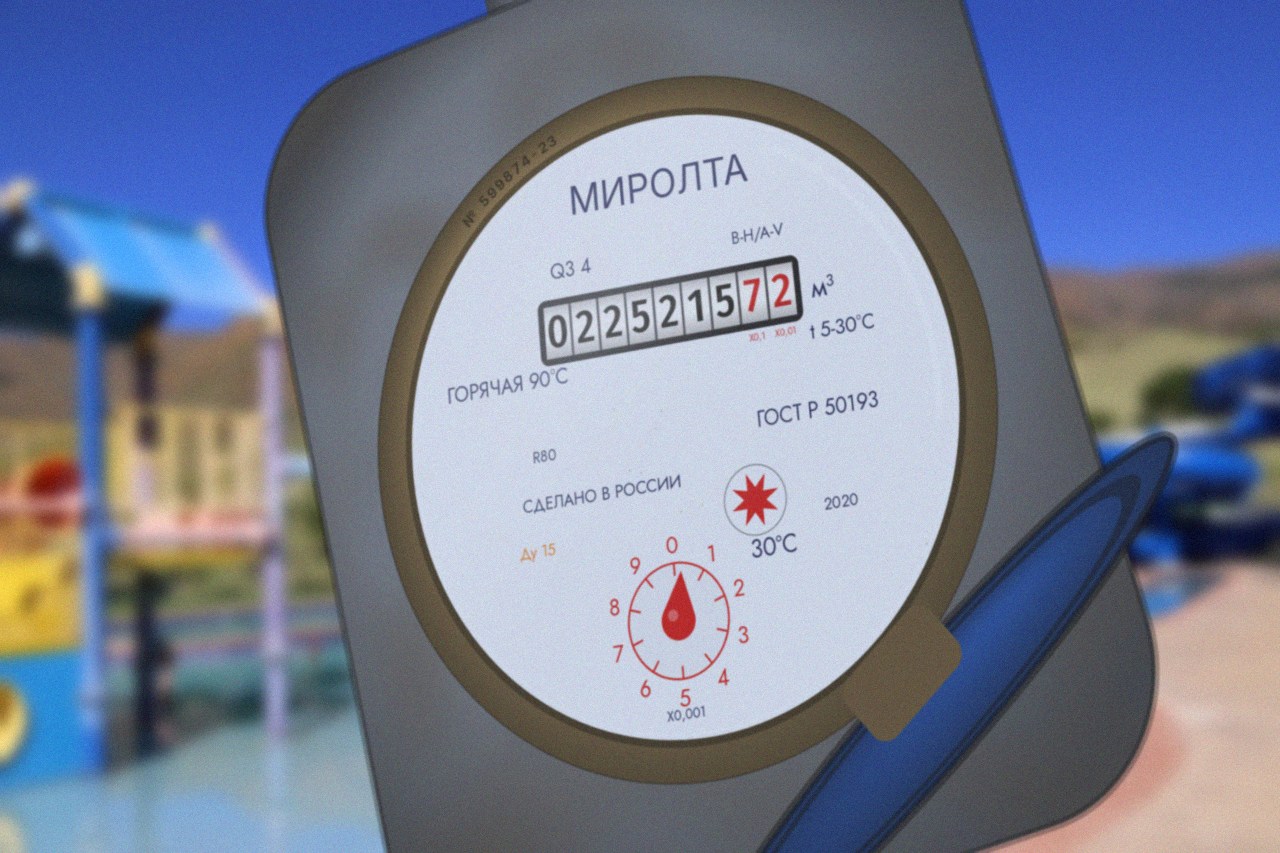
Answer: 225215.720 m³
